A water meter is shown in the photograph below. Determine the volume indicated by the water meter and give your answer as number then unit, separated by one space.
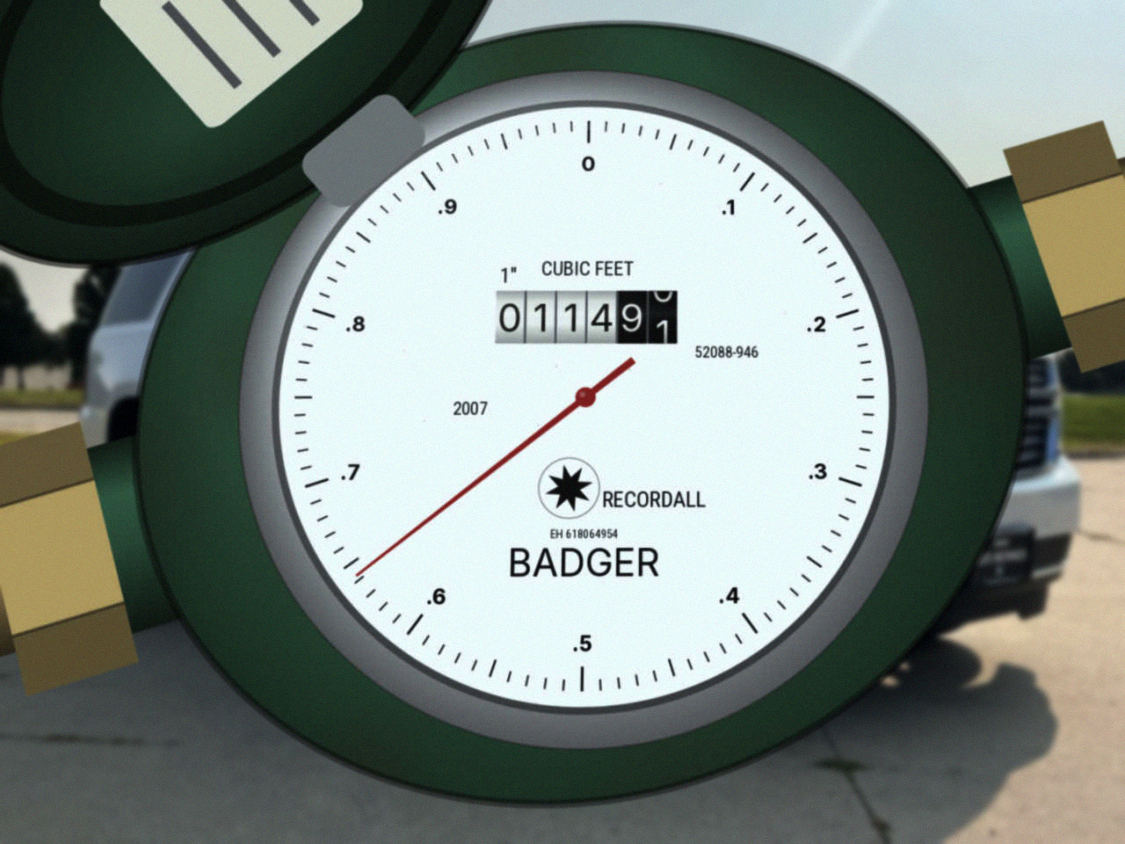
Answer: 11490.64 ft³
